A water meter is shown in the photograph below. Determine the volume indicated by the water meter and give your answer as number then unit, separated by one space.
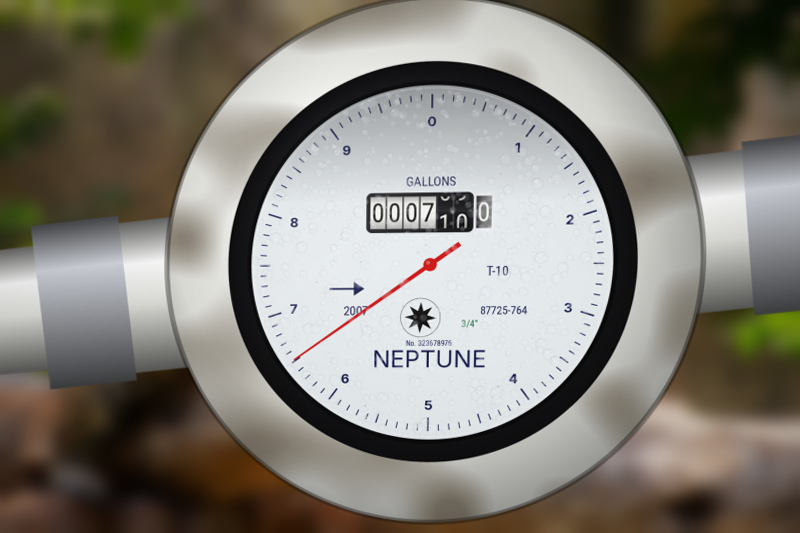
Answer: 7096.5 gal
